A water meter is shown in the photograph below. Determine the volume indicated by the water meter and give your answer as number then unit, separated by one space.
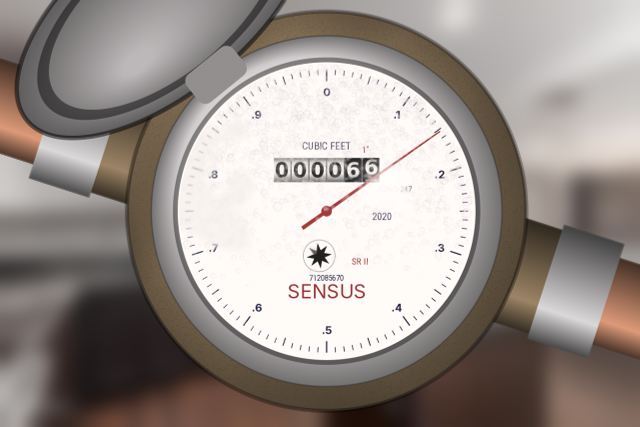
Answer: 66.15 ft³
